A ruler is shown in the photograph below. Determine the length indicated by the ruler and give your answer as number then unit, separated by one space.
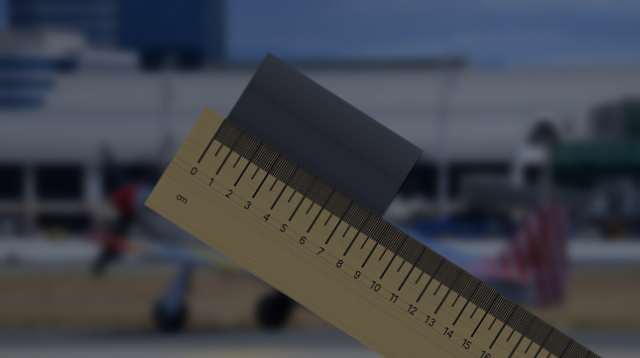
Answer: 8.5 cm
